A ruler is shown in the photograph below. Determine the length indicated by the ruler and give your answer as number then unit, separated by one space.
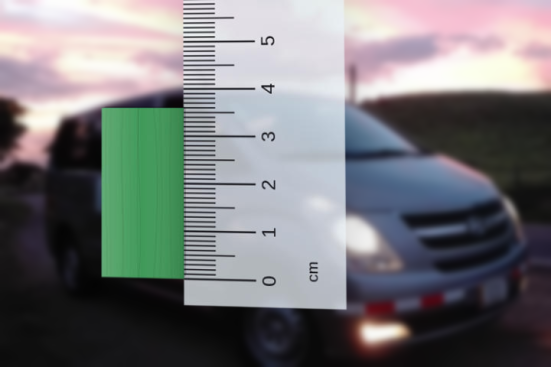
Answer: 3.6 cm
